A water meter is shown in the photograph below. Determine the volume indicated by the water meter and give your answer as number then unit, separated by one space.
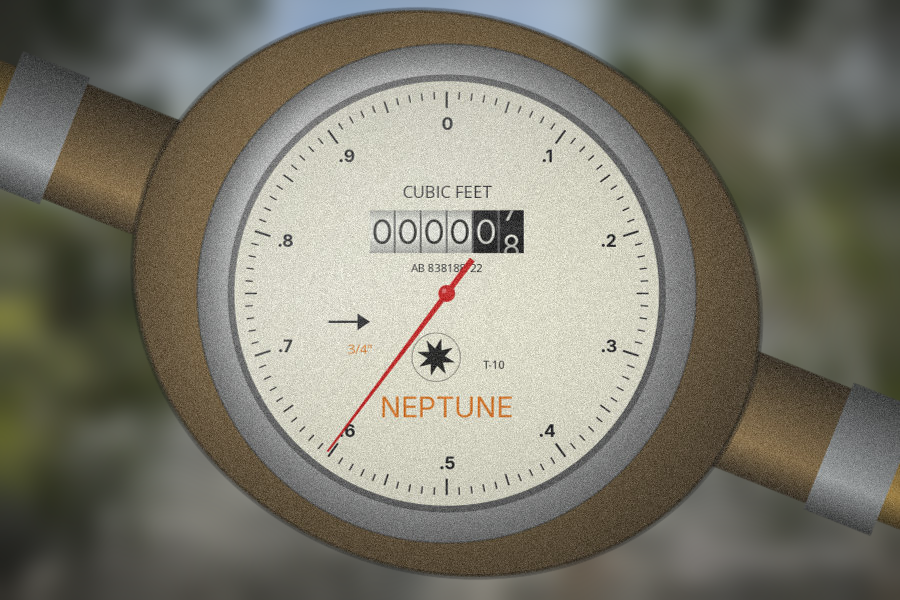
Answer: 7.60 ft³
